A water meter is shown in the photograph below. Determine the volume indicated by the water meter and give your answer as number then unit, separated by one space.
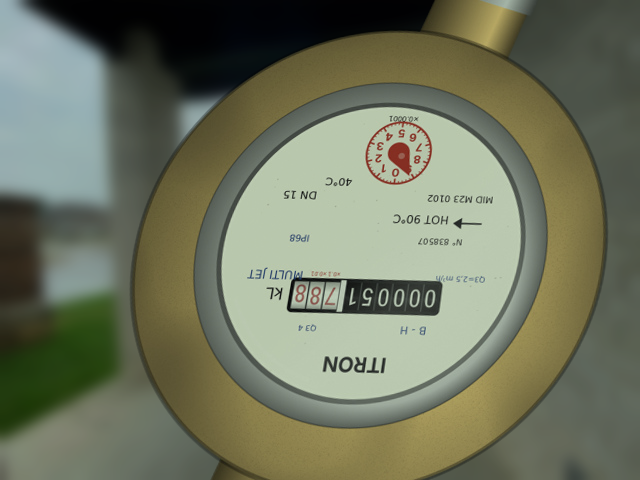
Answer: 51.7879 kL
